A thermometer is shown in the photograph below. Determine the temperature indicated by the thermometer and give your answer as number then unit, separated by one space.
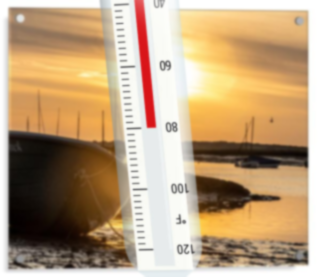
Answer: 80 °F
